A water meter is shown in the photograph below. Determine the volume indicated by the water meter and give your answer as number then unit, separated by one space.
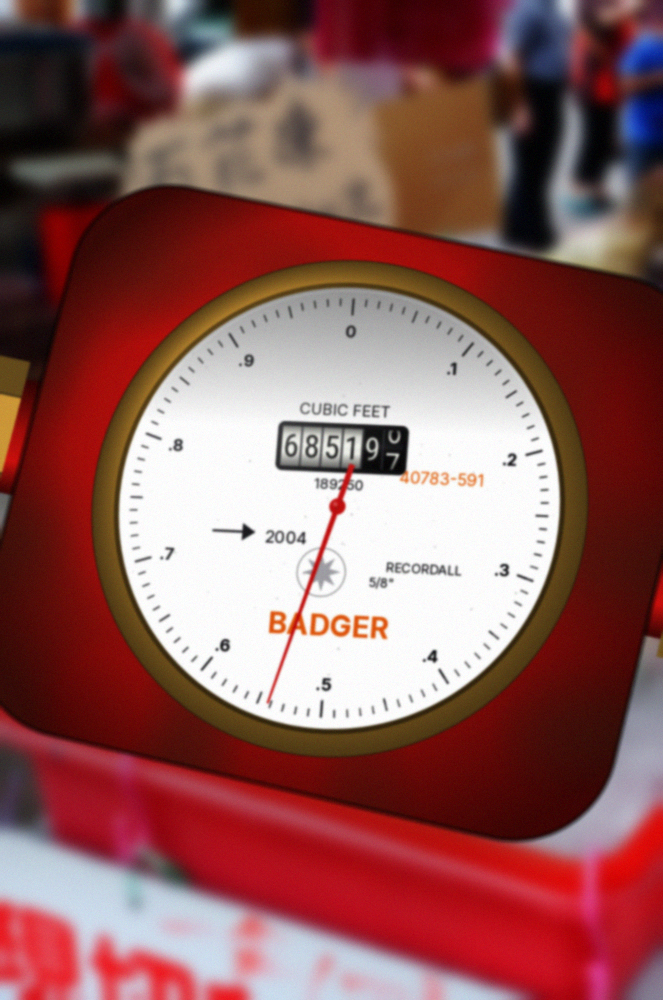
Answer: 685196.54 ft³
